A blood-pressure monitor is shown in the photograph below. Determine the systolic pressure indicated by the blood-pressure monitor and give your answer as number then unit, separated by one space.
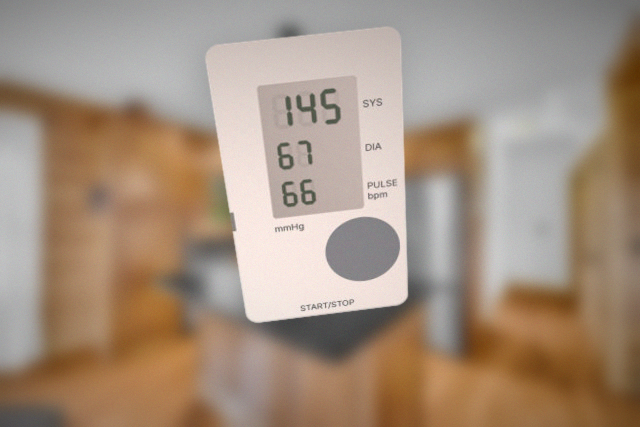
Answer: 145 mmHg
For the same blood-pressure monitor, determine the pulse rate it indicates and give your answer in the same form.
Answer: 66 bpm
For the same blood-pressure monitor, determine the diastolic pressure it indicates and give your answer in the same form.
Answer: 67 mmHg
